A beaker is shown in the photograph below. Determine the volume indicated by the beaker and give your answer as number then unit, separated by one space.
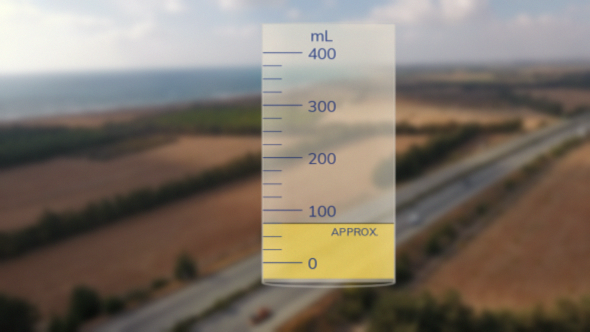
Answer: 75 mL
